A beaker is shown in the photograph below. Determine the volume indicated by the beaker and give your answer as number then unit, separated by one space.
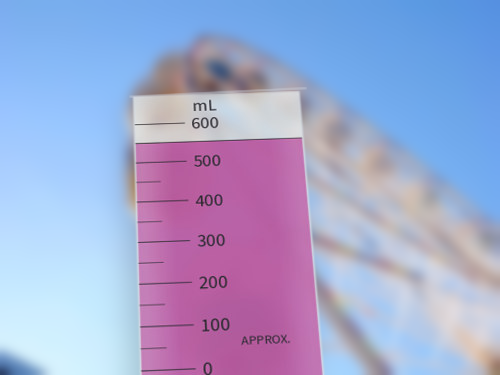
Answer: 550 mL
